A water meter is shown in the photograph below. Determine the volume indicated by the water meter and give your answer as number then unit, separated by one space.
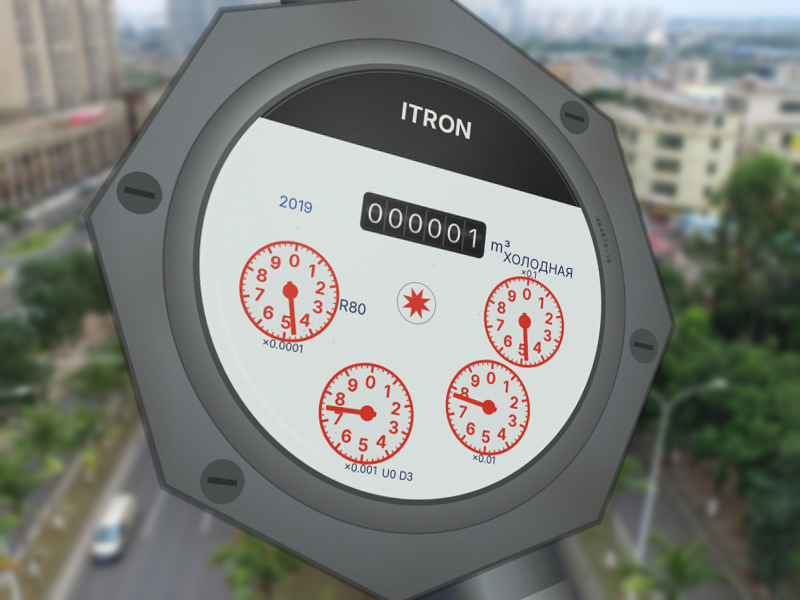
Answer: 1.4774 m³
